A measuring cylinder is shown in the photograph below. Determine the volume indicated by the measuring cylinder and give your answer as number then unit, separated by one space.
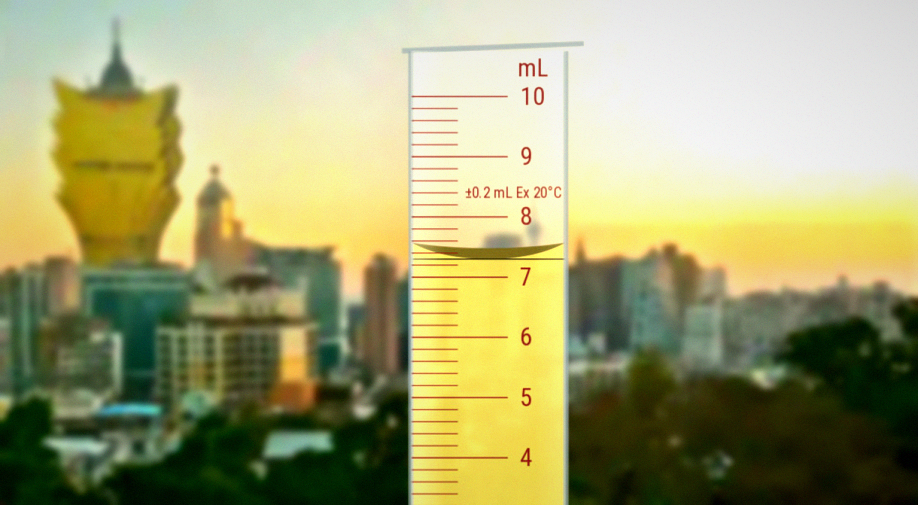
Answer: 7.3 mL
